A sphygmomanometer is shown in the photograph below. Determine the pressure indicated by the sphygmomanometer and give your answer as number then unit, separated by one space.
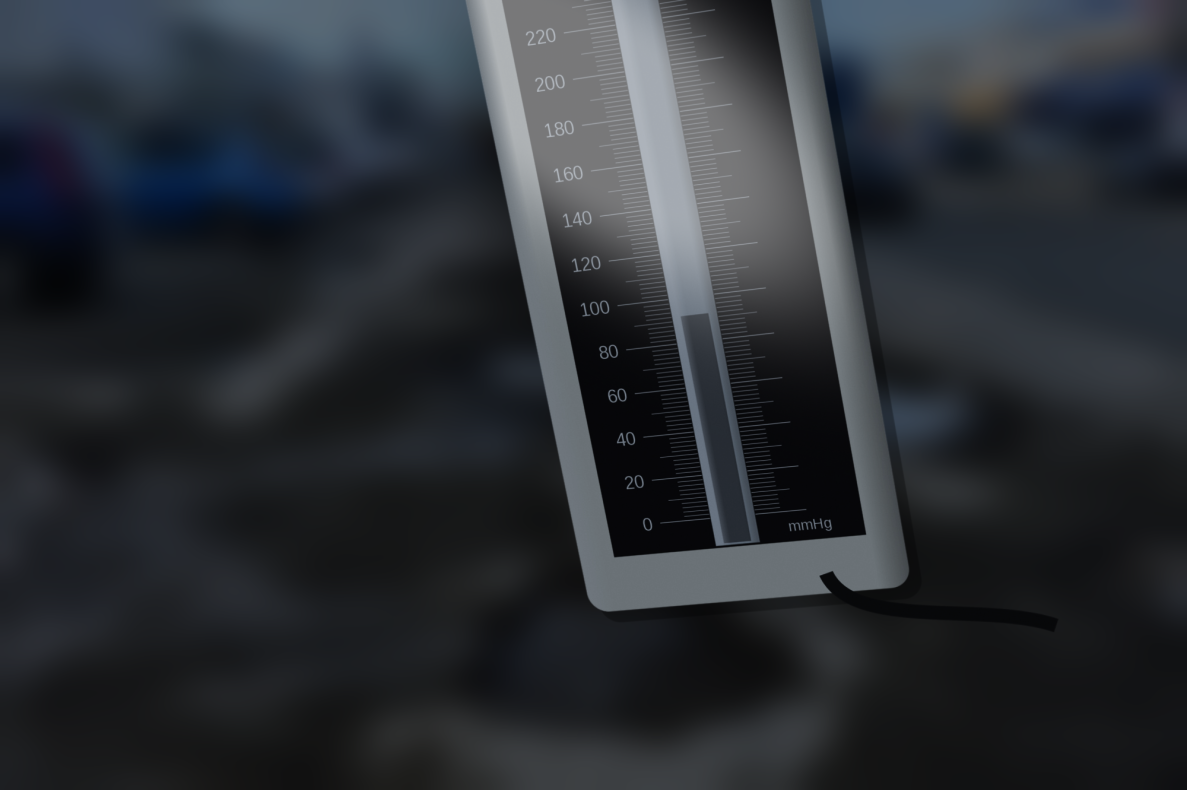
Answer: 92 mmHg
